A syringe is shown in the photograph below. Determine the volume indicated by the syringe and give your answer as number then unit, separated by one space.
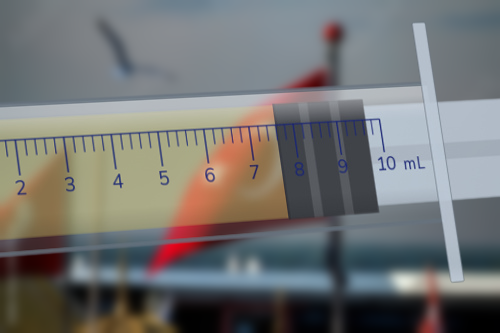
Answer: 7.6 mL
